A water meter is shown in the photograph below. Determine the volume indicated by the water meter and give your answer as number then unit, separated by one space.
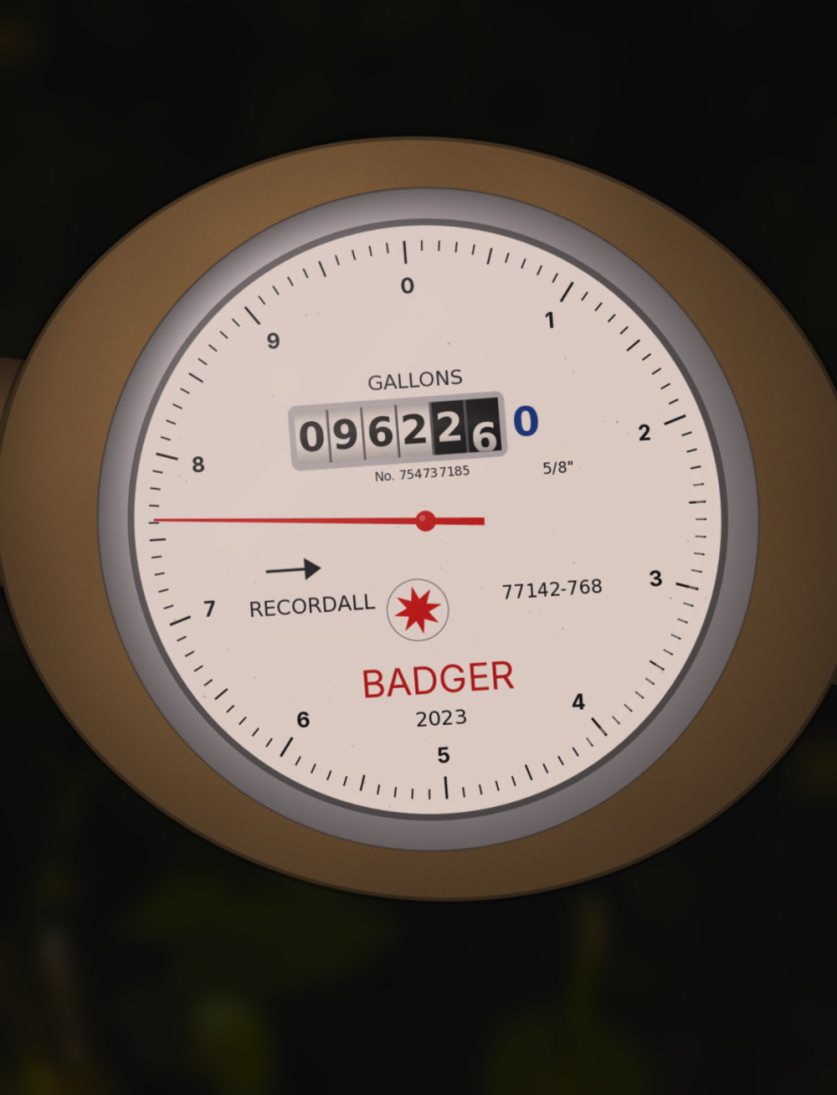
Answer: 962257.6 gal
